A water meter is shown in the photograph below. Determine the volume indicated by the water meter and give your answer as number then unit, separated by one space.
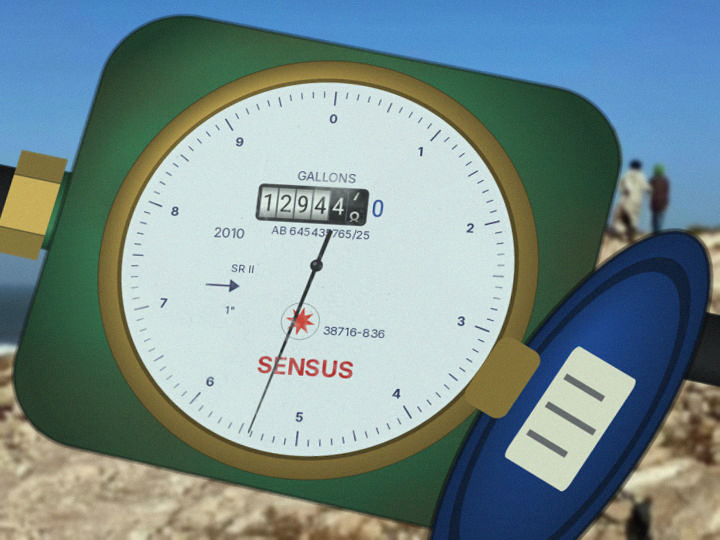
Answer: 1294475.4 gal
